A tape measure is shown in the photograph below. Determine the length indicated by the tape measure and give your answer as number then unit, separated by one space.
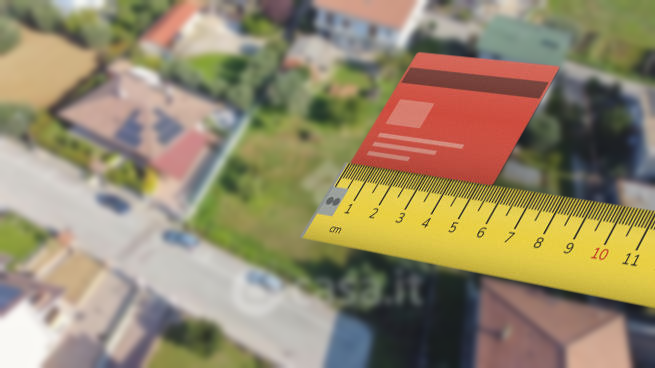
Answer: 5.5 cm
